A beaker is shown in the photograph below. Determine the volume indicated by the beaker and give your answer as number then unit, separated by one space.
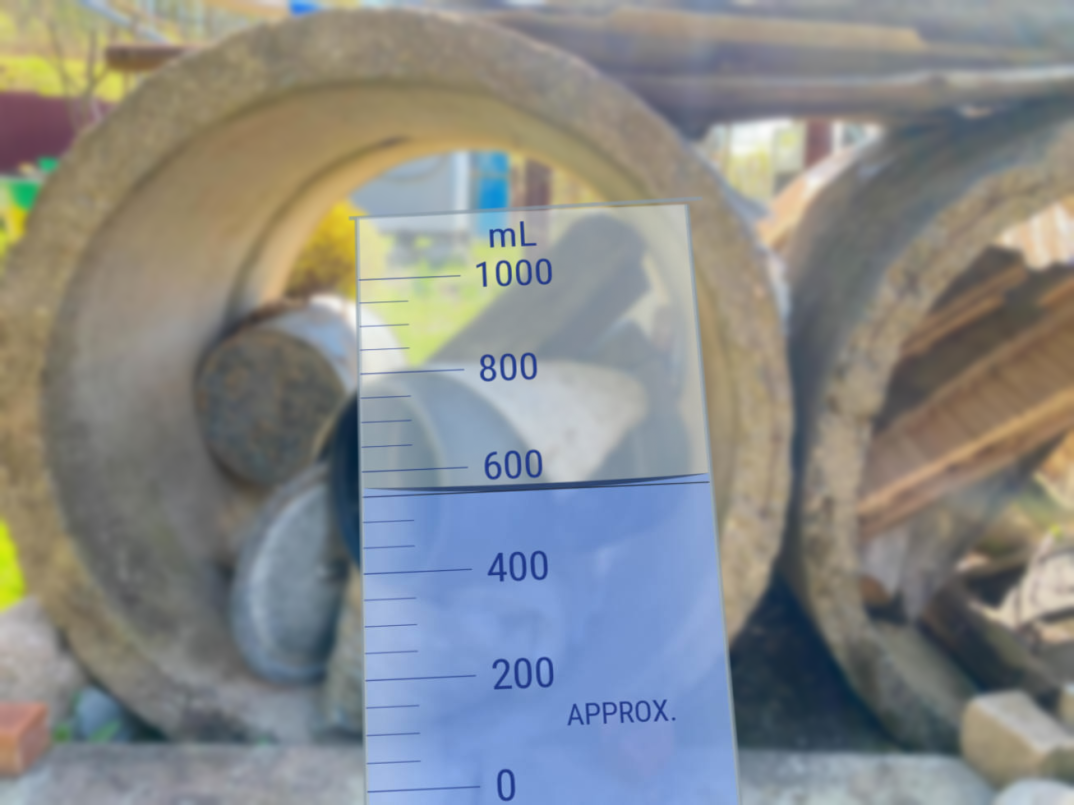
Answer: 550 mL
